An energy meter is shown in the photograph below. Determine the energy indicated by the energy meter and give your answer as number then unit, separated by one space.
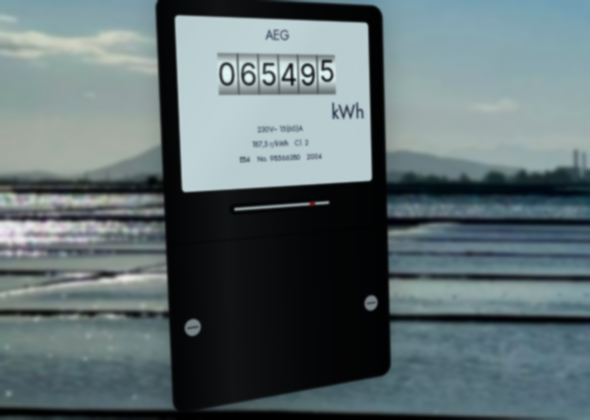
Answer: 65495 kWh
